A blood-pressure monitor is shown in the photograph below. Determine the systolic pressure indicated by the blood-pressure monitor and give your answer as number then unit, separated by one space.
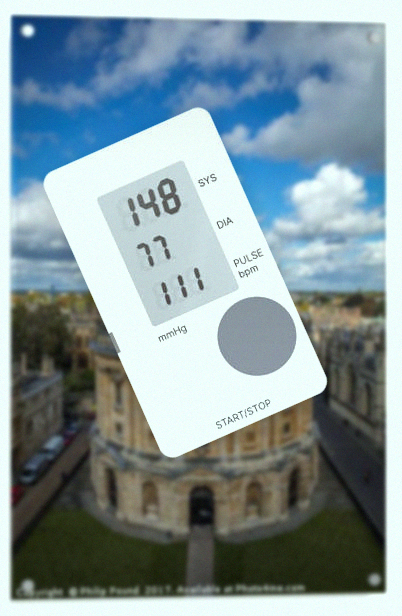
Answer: 148 mmHg
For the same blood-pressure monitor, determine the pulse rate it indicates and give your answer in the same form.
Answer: 111 bpm
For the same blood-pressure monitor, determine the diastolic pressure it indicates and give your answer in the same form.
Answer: 77 mmHg
